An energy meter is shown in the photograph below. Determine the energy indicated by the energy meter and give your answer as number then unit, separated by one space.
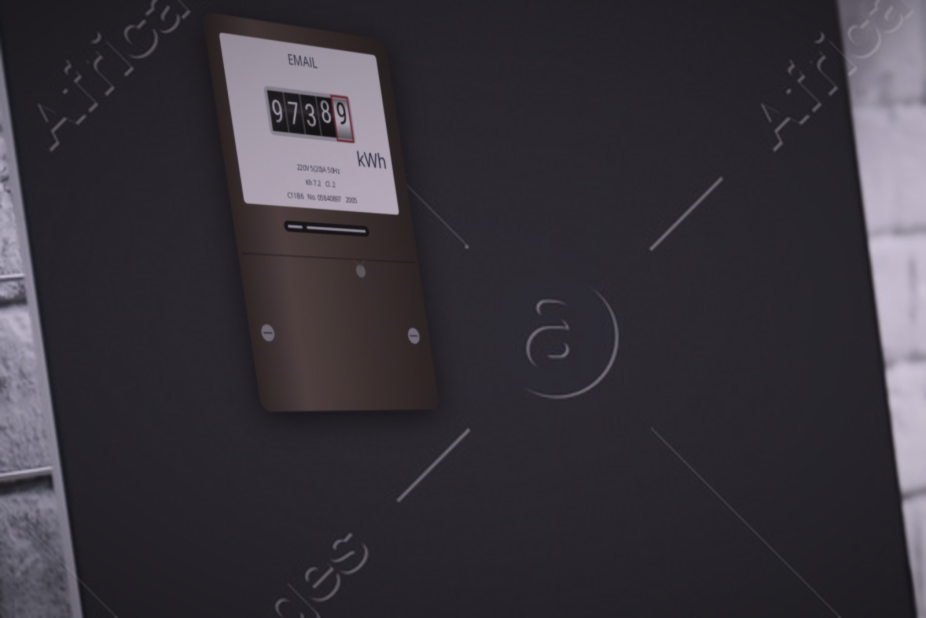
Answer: 9738.9 kWh
